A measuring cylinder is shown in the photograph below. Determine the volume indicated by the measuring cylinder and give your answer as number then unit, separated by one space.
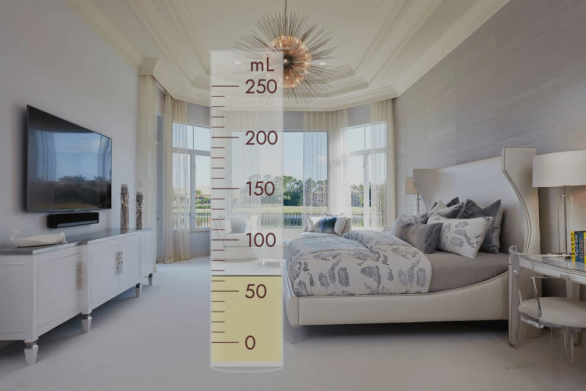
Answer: 65 mL
